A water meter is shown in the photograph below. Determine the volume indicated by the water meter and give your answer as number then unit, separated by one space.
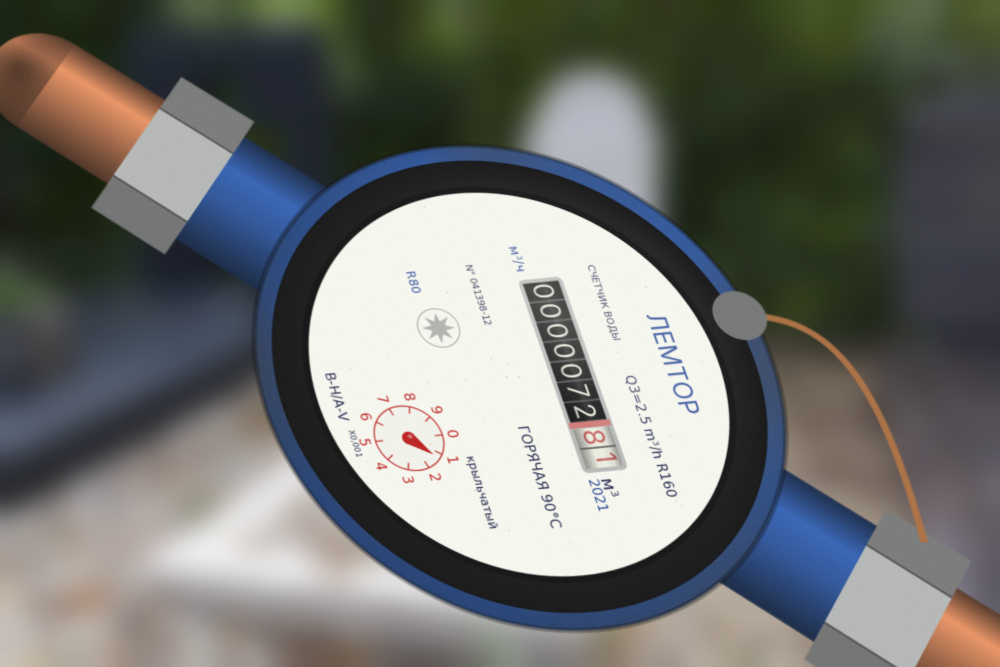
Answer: 72.811 m³
